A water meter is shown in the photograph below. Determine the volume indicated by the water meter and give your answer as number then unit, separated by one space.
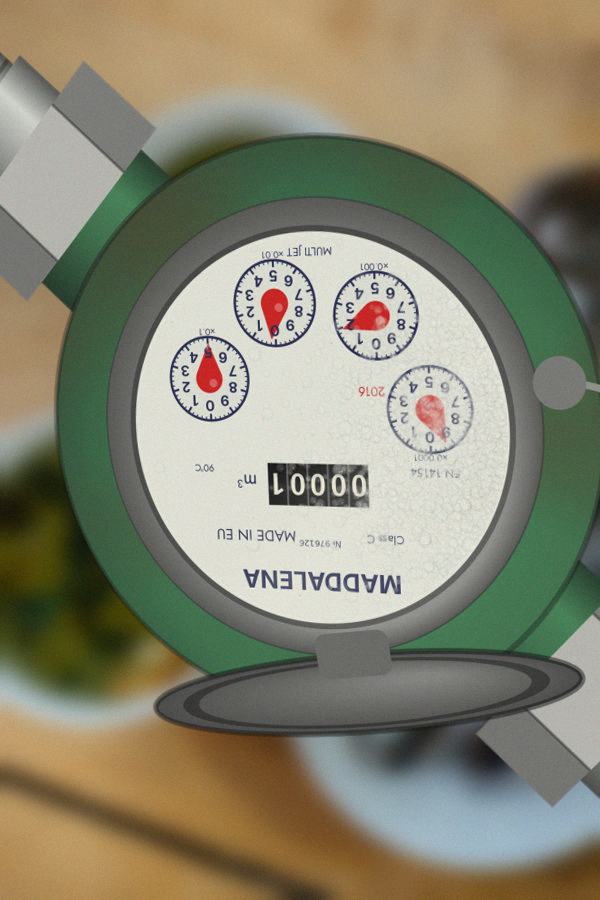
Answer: 1.5019 m³
